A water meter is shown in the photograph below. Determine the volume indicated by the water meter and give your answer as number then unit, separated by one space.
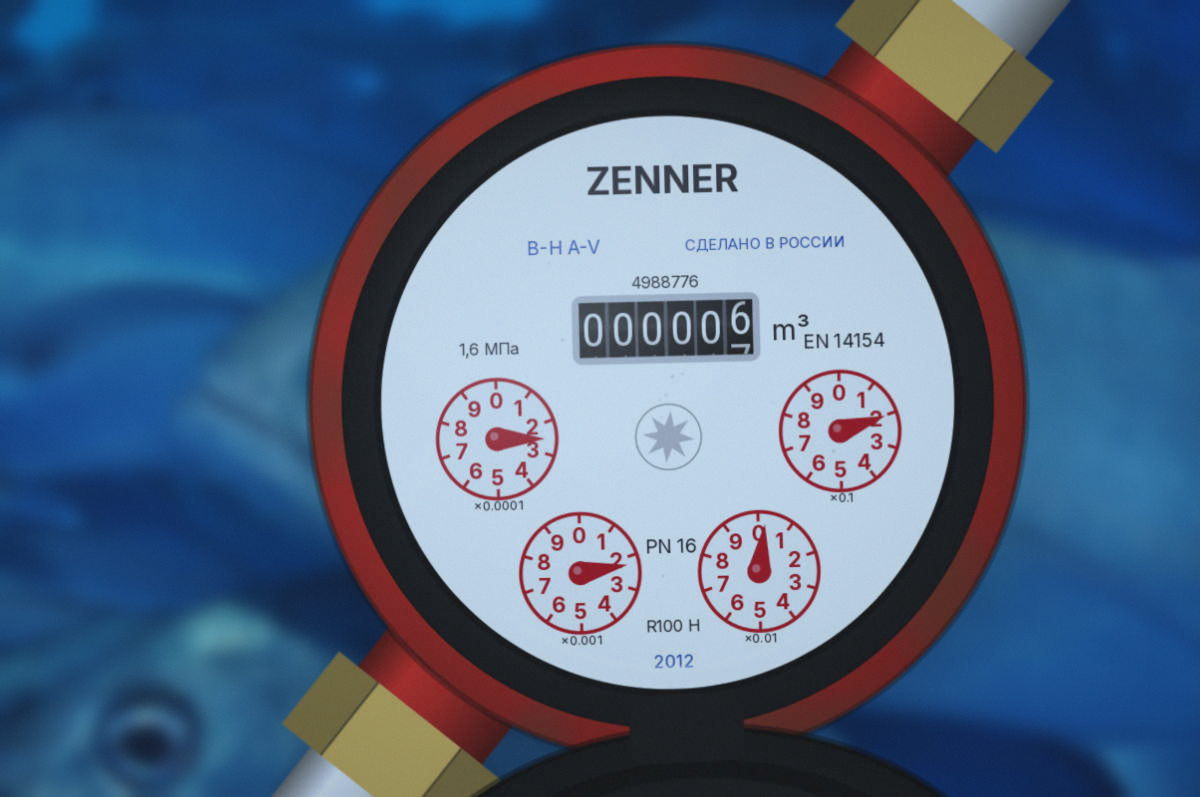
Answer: 6.2022 m³
